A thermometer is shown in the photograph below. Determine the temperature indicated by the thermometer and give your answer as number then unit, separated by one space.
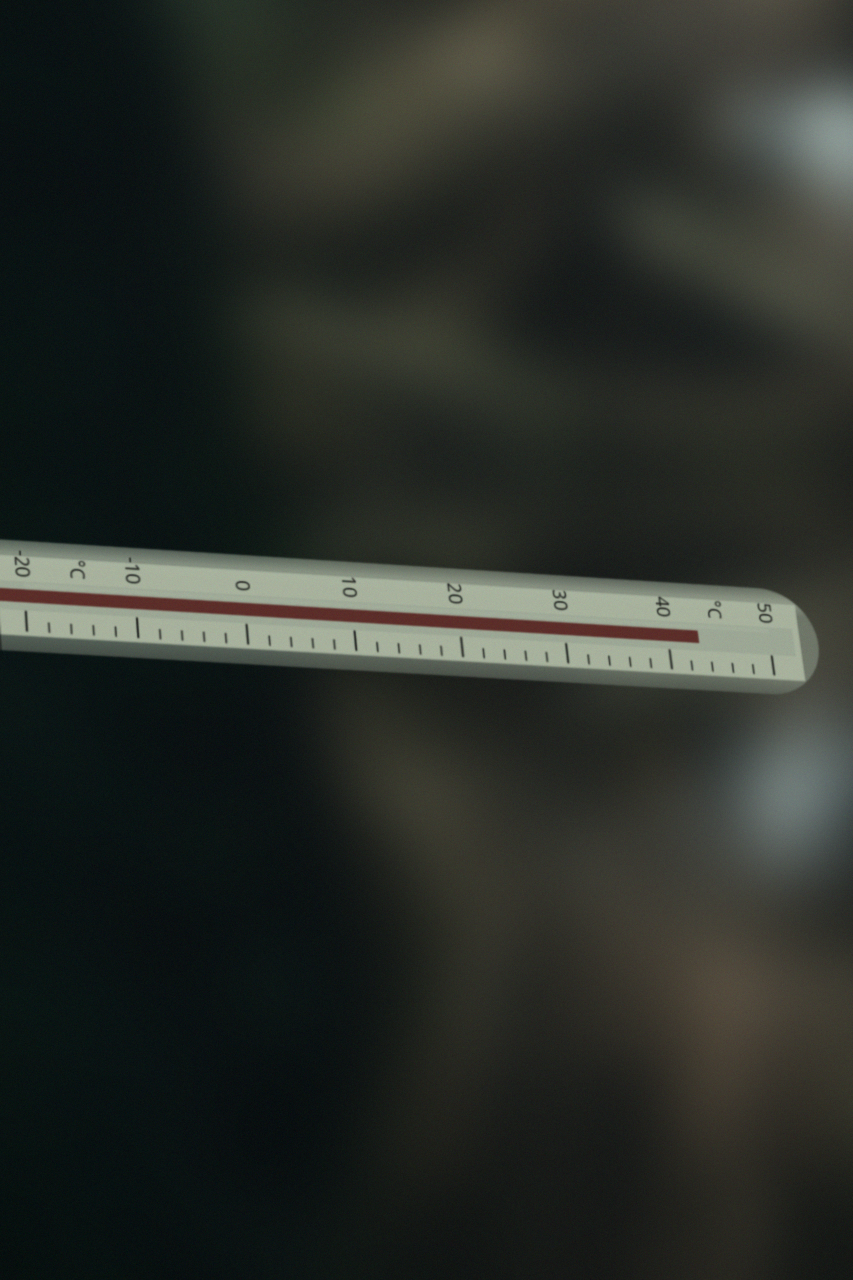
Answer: 43 °C
